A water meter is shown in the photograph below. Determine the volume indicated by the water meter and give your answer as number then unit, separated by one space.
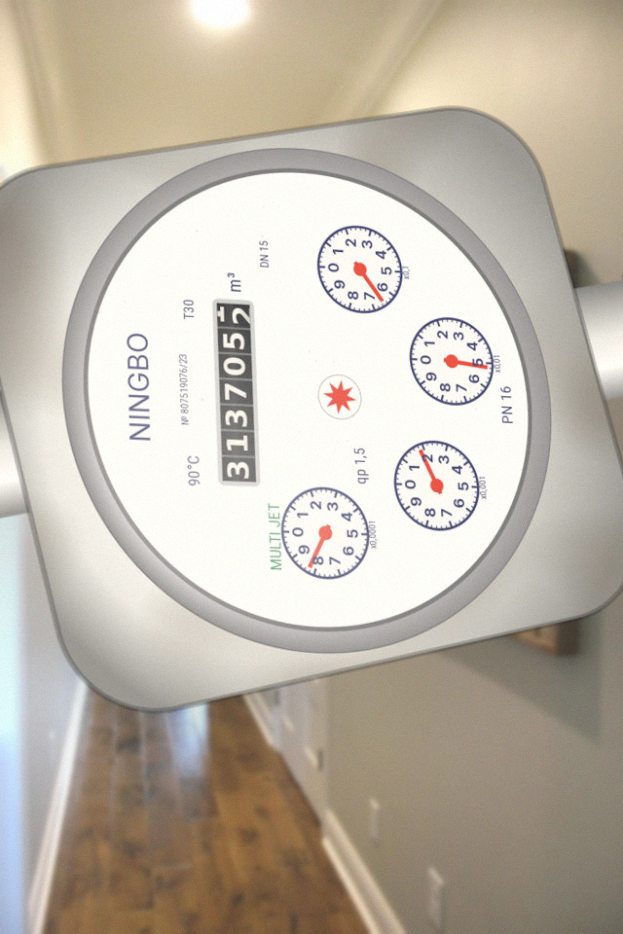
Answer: 3137051.6518 m³
